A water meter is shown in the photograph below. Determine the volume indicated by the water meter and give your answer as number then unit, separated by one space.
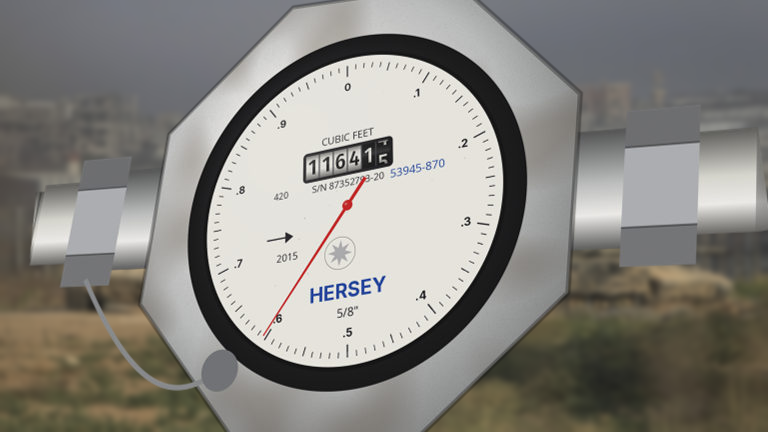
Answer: 116414.60 ft³
